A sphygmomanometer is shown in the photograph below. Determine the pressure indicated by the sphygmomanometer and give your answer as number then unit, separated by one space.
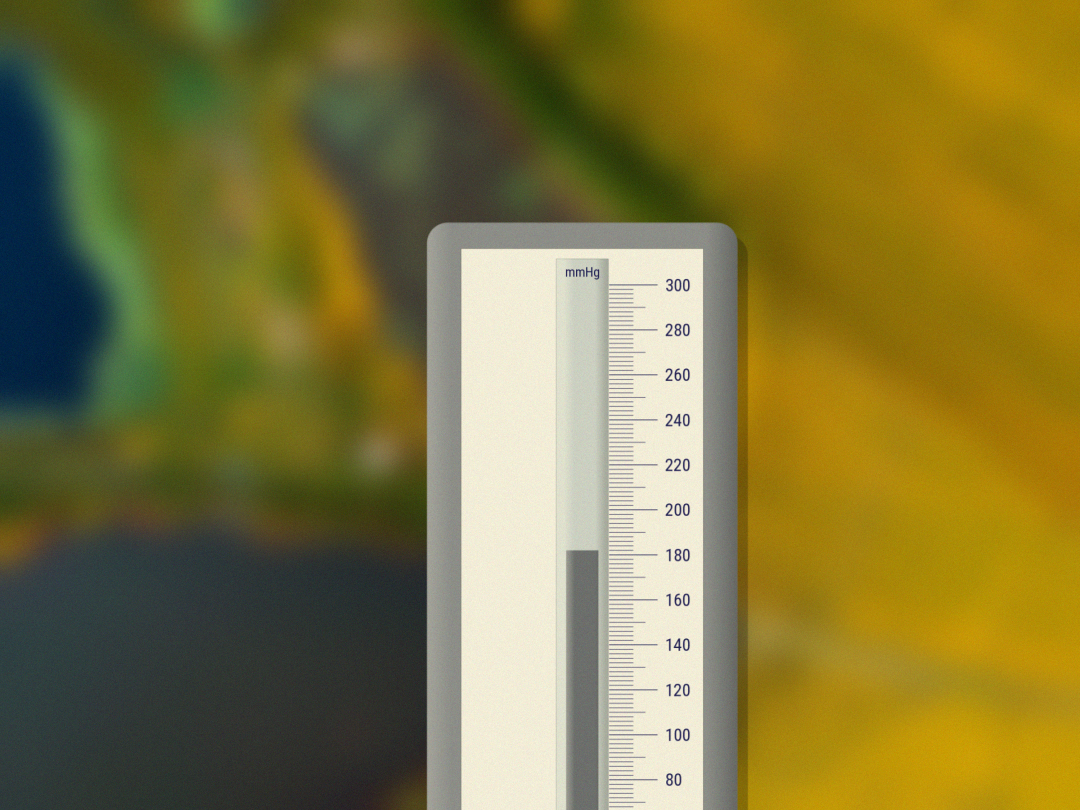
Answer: 182 mmHg
